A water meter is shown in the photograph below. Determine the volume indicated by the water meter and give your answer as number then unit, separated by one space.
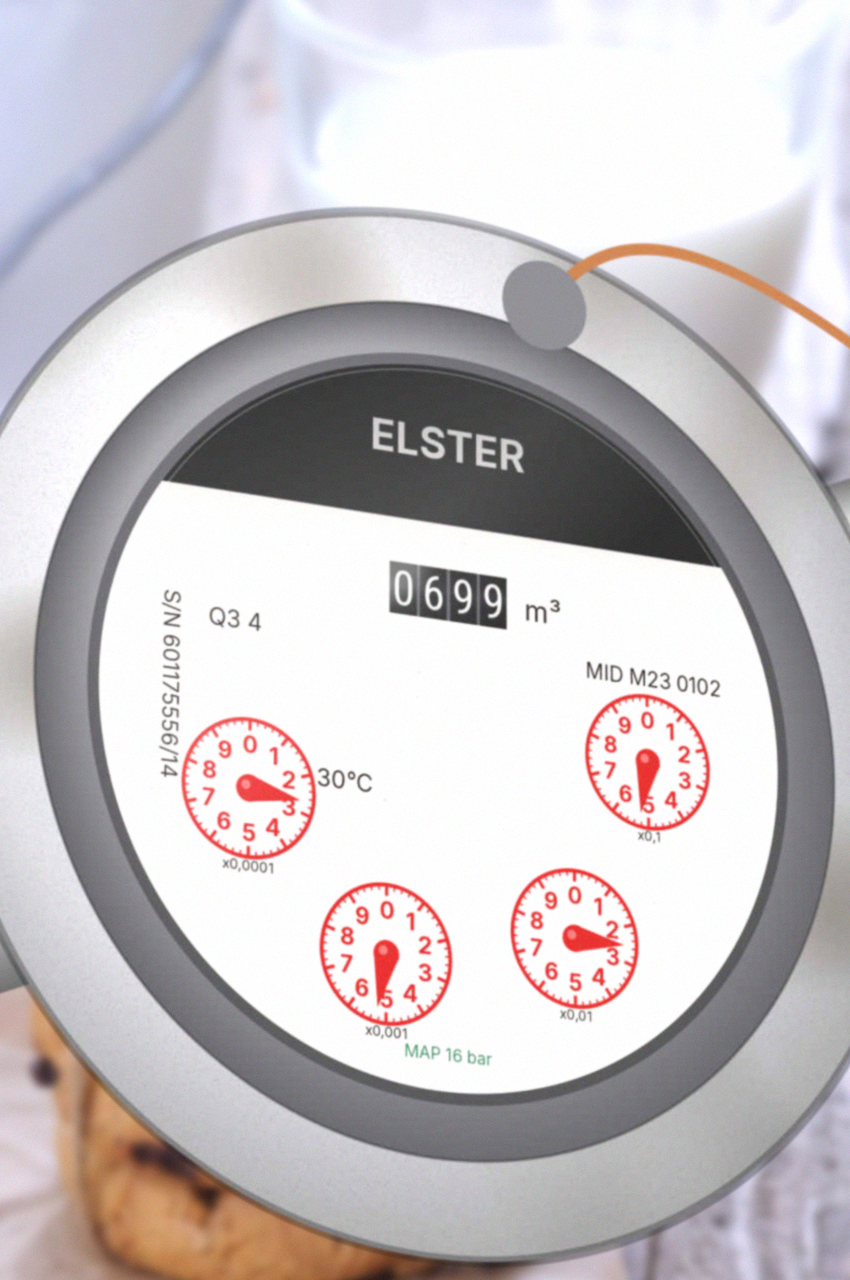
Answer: 699.5252 m³
